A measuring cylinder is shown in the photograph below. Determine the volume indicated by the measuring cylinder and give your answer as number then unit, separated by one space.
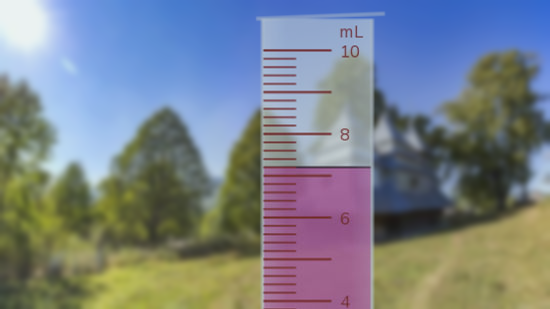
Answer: 7.2 mL
